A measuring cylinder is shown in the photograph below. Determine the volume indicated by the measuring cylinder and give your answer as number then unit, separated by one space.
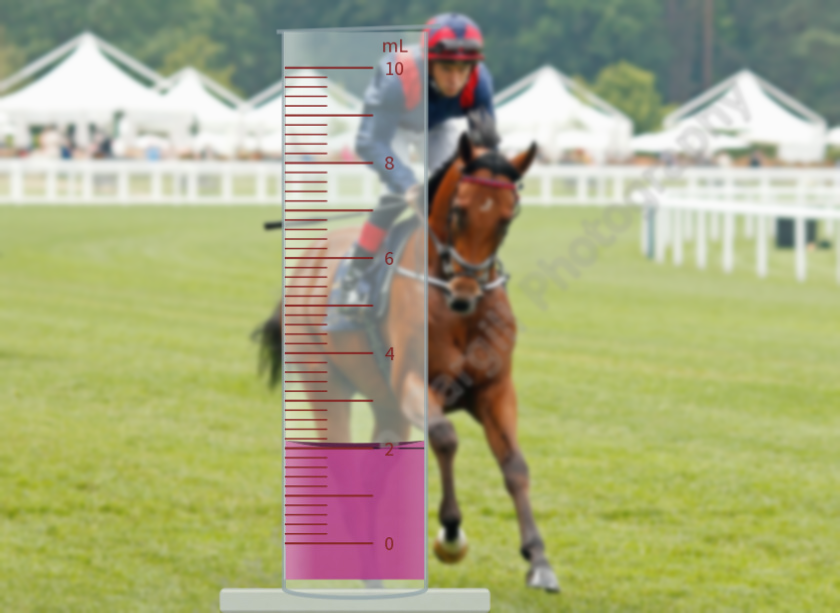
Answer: 2 mL
